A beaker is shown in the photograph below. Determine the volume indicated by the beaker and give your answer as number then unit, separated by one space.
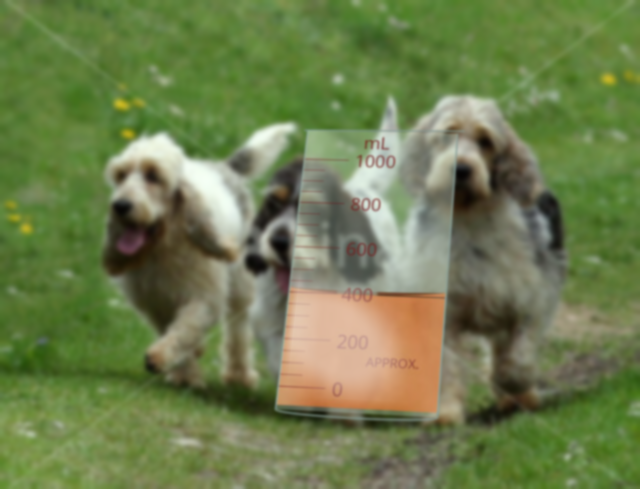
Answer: 400 mL
